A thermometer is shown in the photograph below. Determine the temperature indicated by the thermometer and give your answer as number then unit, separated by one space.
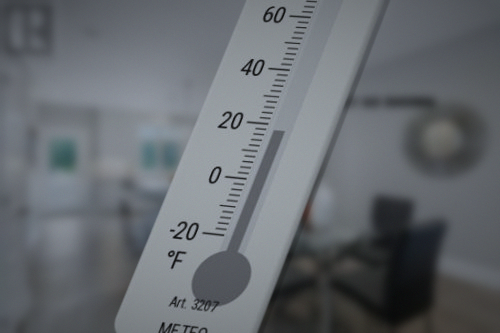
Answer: 18 °F
